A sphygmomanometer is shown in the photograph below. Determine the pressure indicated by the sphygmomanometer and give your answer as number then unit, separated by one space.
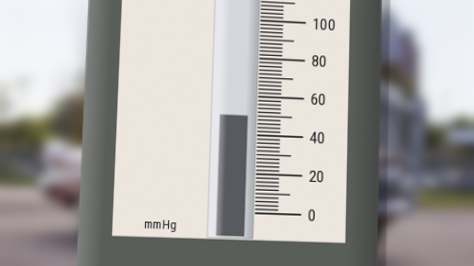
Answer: 50 mmHg
